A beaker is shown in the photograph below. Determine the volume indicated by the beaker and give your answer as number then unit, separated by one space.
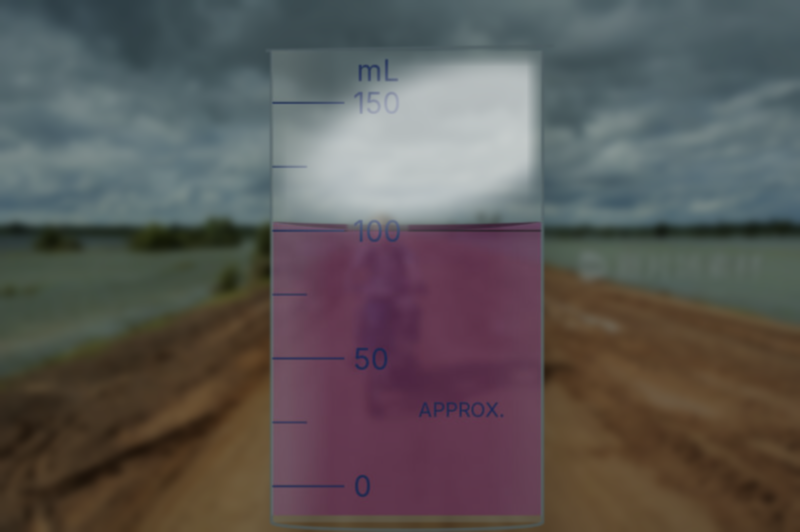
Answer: 100 mL
